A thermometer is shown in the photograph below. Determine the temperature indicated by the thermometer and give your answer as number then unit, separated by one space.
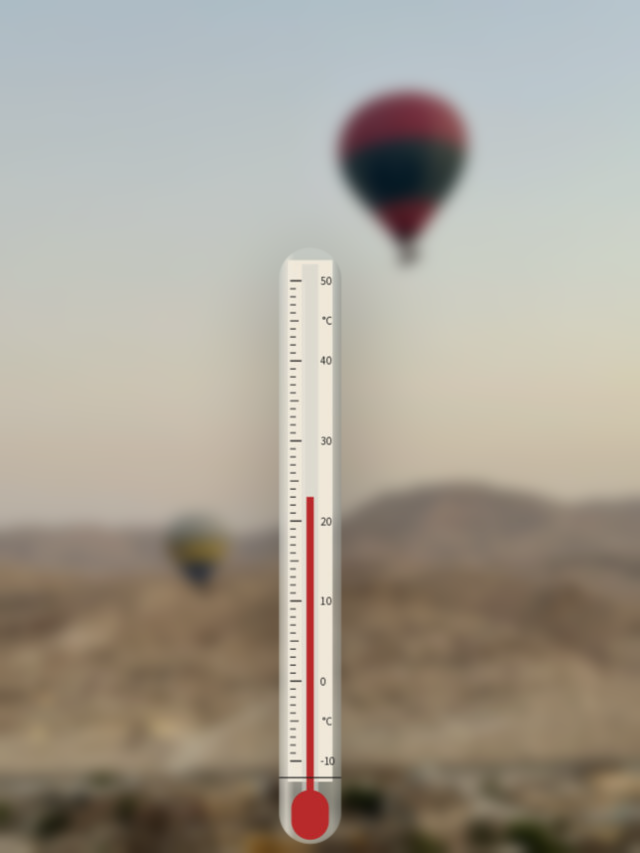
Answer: 23 °C
